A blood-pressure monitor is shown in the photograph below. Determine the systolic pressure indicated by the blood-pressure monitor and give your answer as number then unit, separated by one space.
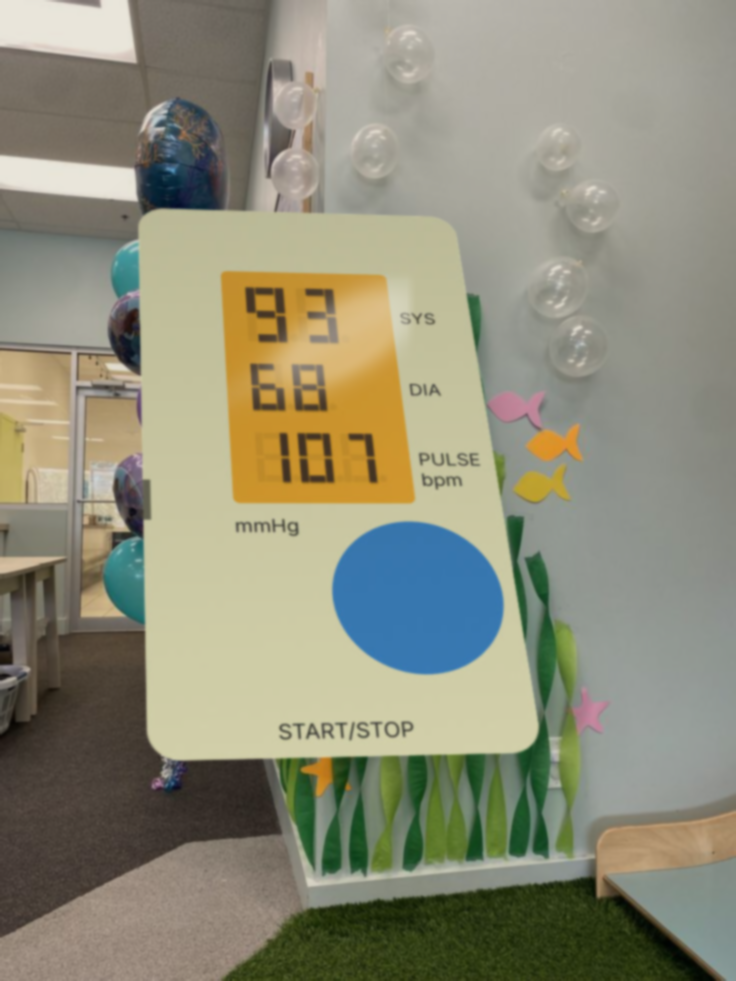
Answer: 93 mmHg
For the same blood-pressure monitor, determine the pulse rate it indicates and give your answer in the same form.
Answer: 107 bpm
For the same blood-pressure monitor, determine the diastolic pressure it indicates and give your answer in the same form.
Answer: 68 mmHg
